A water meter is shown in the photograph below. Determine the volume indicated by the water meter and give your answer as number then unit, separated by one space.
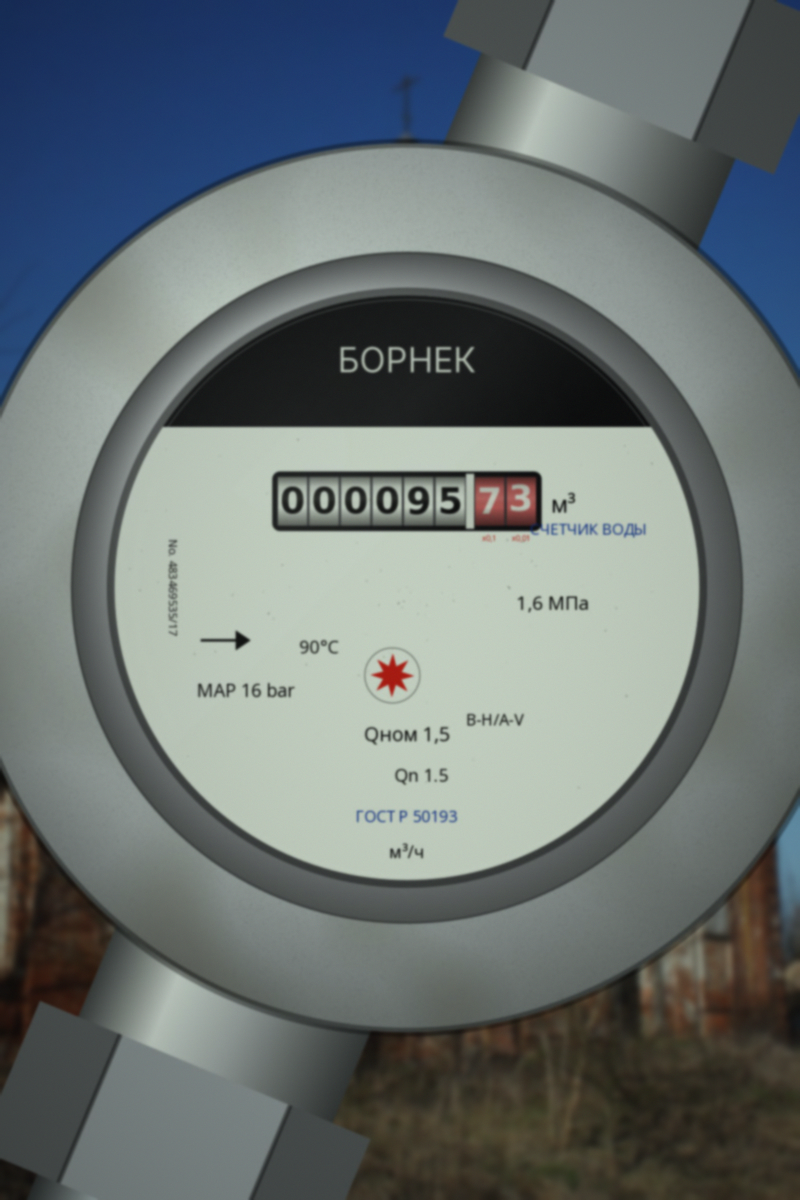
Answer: 95.73 m³
